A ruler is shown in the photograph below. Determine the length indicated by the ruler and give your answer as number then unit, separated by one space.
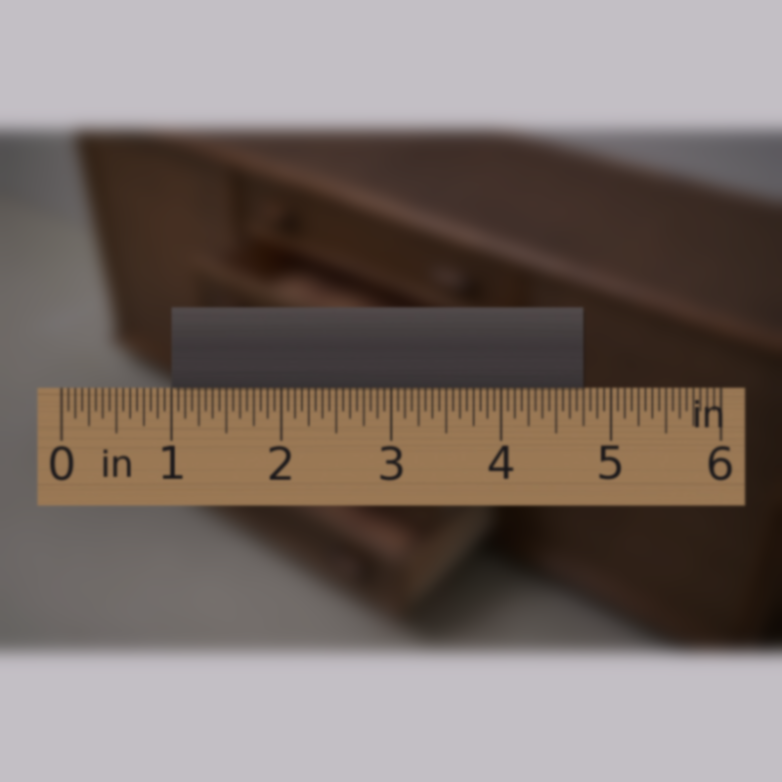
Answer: 3.75 in
